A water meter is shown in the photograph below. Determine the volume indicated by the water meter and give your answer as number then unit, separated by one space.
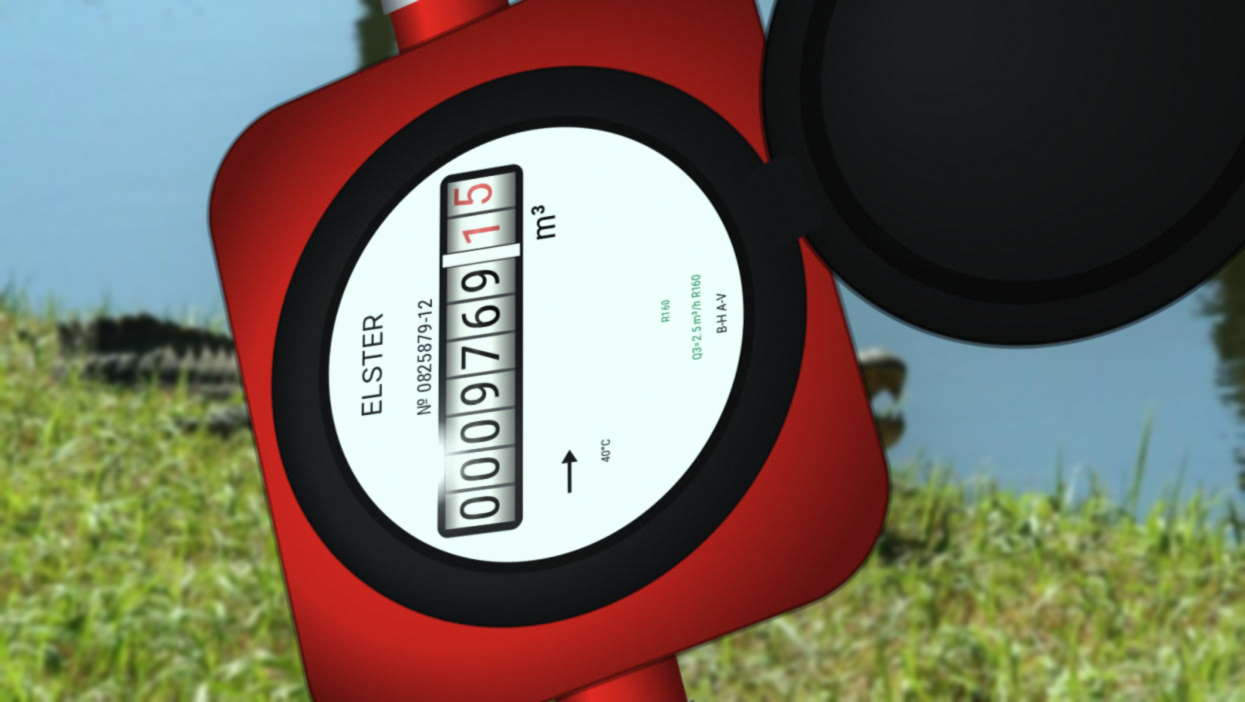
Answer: 9769.15 m³
